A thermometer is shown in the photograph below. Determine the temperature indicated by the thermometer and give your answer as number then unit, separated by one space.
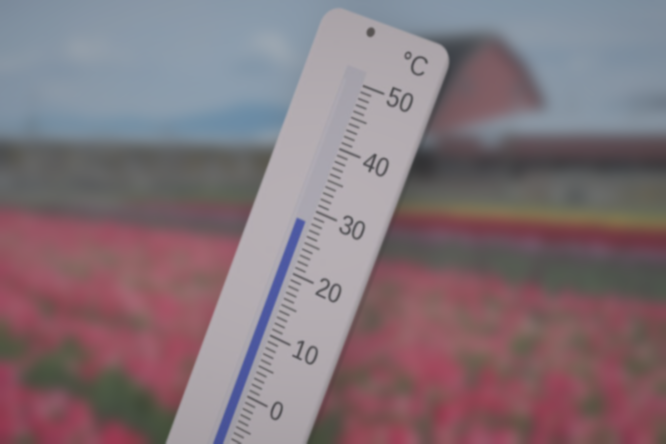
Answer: 28 °C
